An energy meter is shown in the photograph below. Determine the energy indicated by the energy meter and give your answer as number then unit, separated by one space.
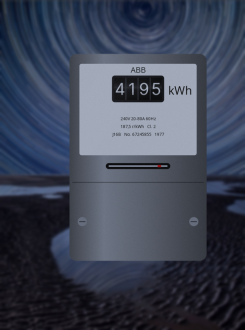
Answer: 4195 kWh
